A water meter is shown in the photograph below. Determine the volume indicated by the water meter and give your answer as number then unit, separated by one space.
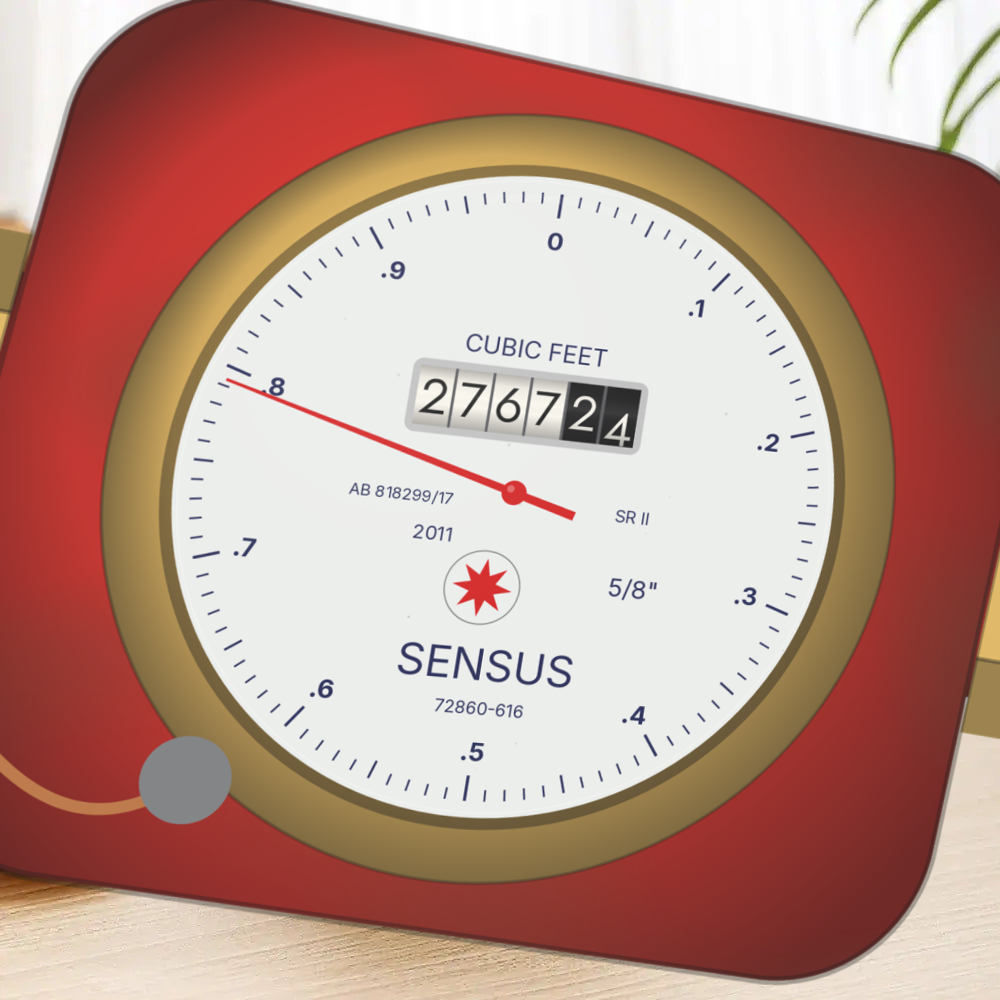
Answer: 276723.79 ft³
